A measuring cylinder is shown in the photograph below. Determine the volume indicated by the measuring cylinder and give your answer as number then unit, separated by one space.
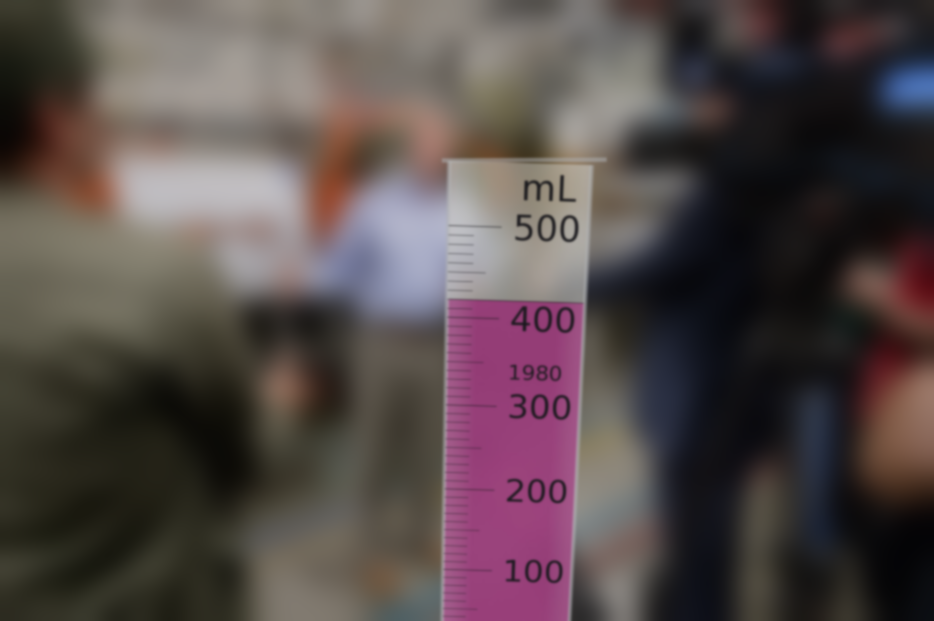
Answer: 420 mL
